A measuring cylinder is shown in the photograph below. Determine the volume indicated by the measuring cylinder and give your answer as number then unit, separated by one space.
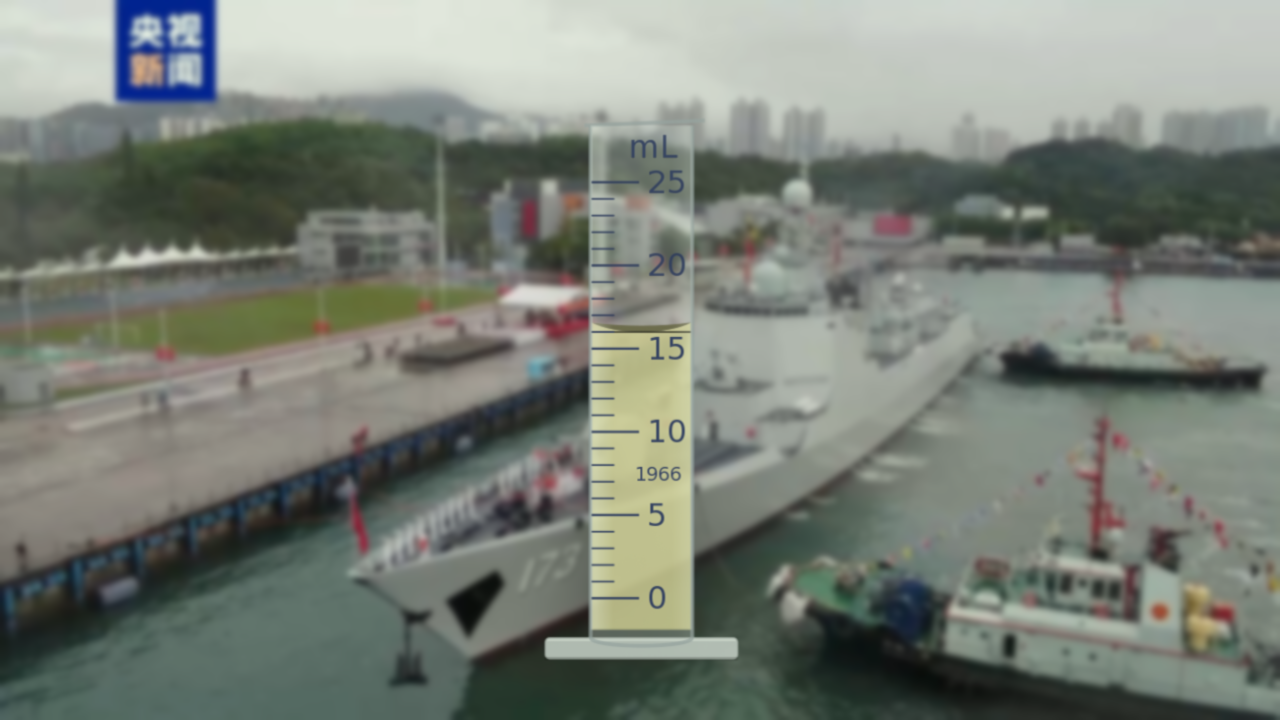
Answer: 16 mL
